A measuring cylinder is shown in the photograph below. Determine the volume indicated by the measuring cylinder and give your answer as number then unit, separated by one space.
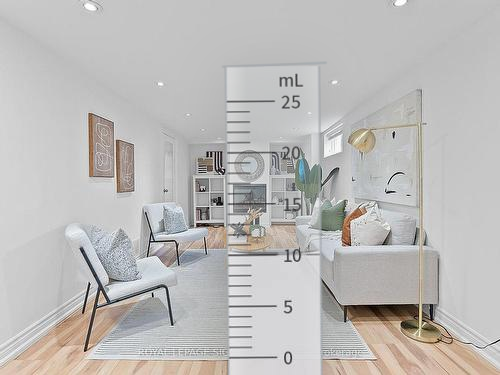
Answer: 10 mL
